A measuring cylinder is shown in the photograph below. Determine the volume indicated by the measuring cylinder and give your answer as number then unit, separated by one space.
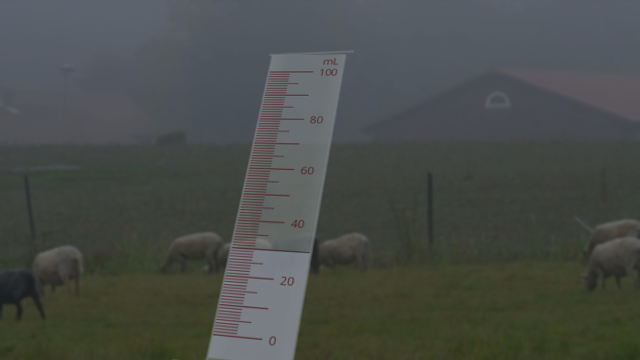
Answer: 30 mL
